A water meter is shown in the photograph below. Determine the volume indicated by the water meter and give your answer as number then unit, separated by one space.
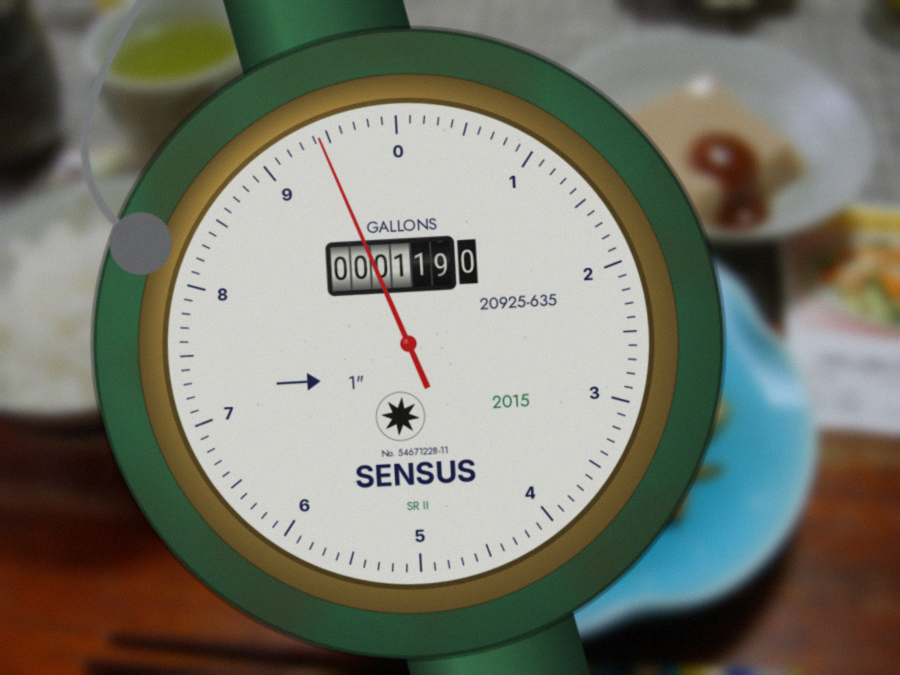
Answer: 1189.4 gal
